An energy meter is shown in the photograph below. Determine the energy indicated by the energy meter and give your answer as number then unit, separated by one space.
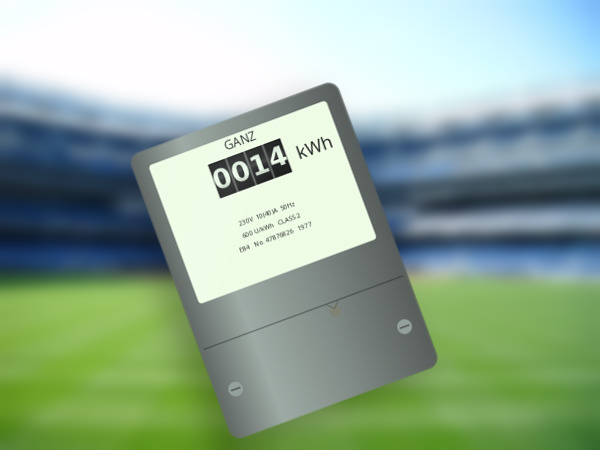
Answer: 14 kWh
